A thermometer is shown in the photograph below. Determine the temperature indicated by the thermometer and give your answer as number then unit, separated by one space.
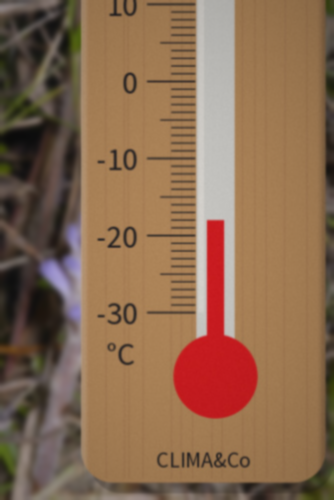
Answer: -18 °C
